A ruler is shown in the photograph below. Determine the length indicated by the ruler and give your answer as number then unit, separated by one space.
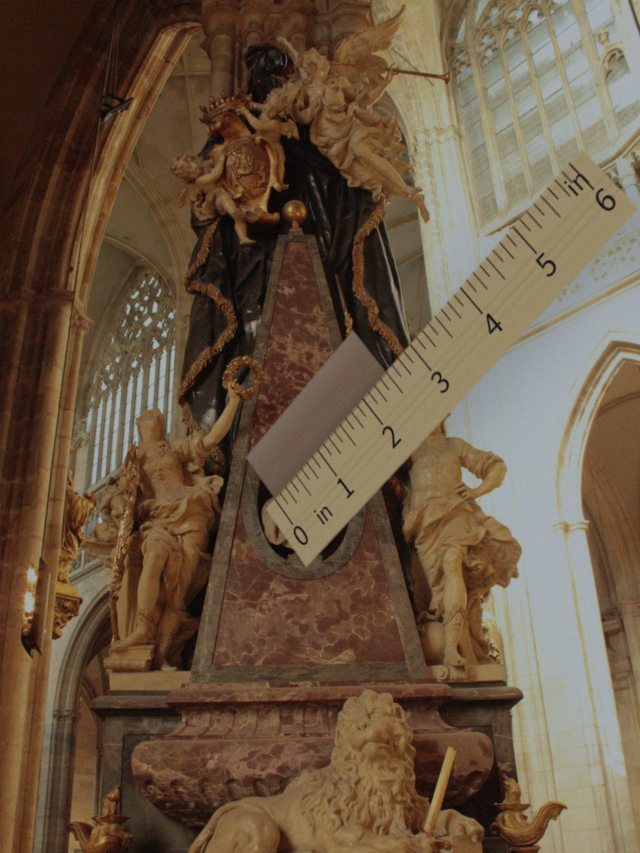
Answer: 2.5 in
